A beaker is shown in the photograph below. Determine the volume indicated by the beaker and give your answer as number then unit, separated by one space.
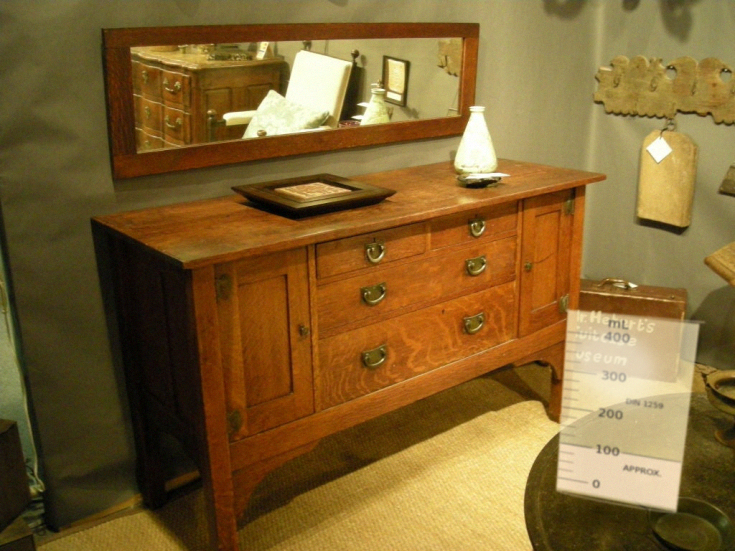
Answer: 100 mL
